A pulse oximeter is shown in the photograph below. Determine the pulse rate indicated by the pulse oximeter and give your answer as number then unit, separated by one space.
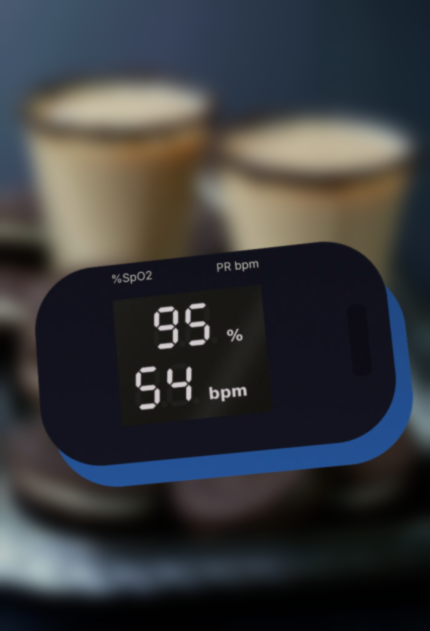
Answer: 54 bpm
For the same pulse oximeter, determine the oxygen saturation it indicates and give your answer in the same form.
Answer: 95 %
